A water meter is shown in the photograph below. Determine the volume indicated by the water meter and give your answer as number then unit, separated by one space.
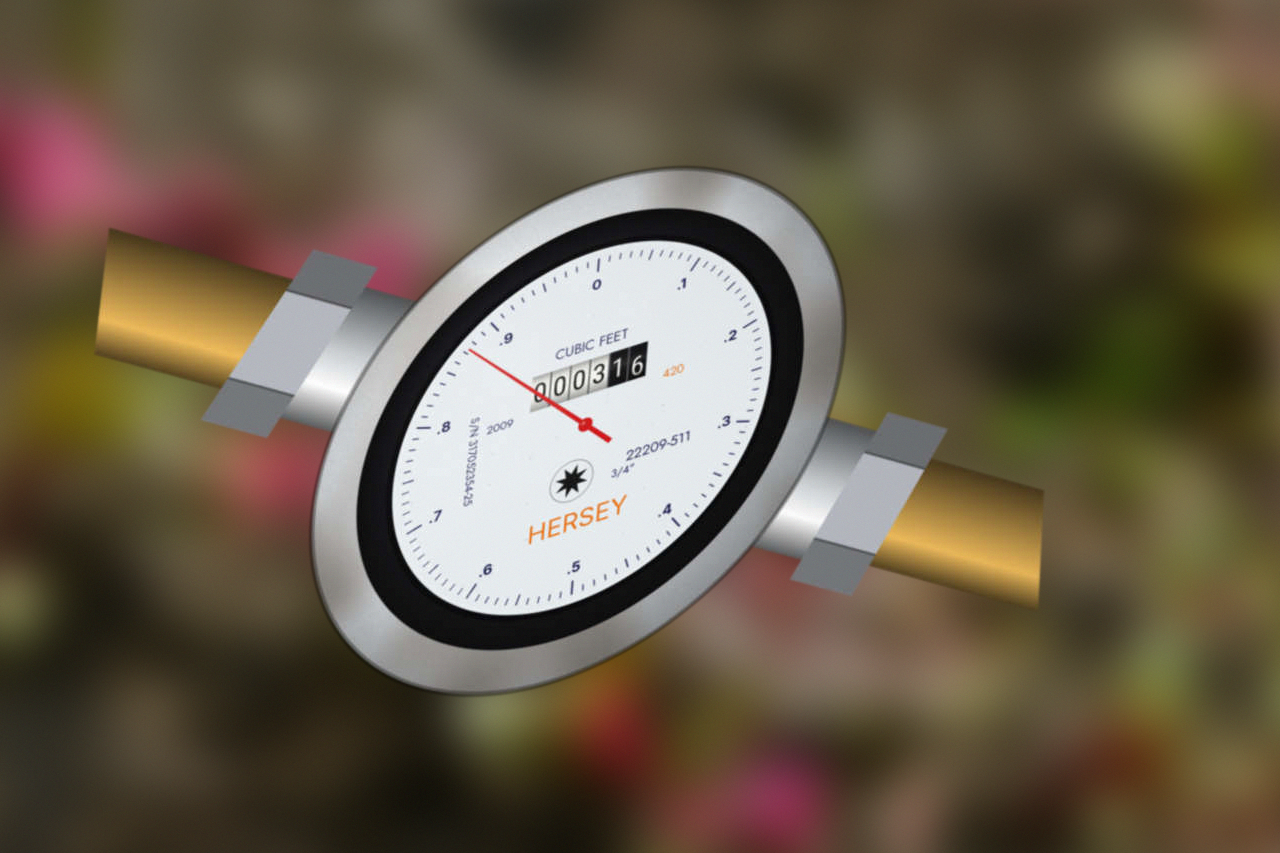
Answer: 315.87 ft³
